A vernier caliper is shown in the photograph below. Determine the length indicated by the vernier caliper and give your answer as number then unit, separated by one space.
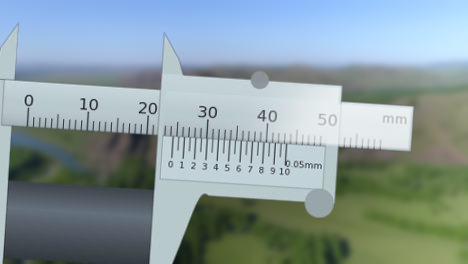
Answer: 24.4 mm
